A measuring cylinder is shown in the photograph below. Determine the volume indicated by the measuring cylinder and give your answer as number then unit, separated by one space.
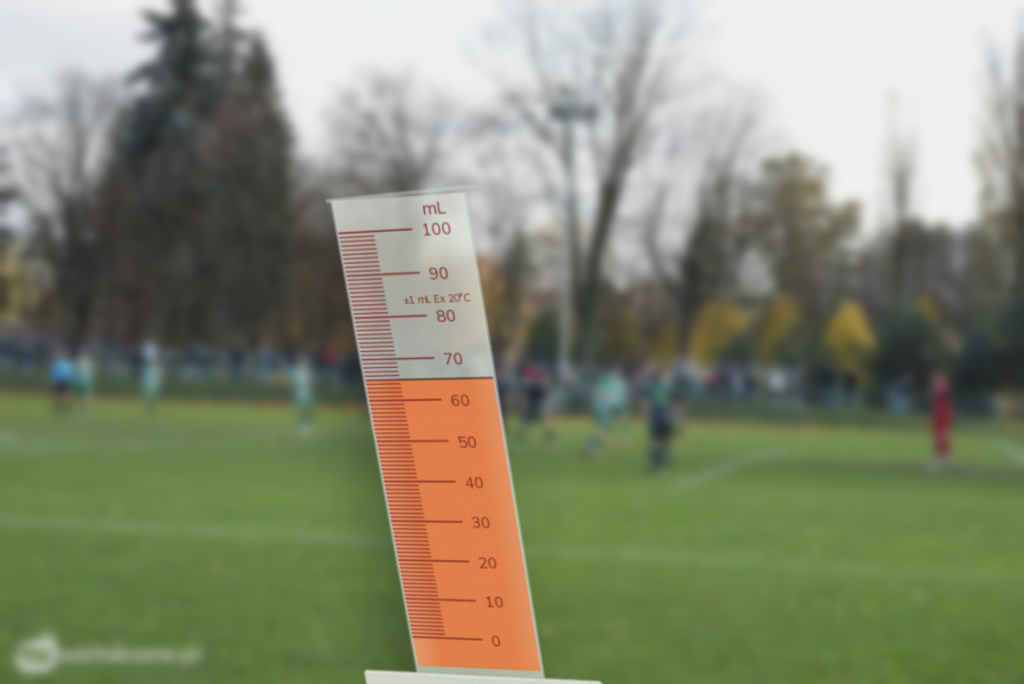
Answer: 65 mL
